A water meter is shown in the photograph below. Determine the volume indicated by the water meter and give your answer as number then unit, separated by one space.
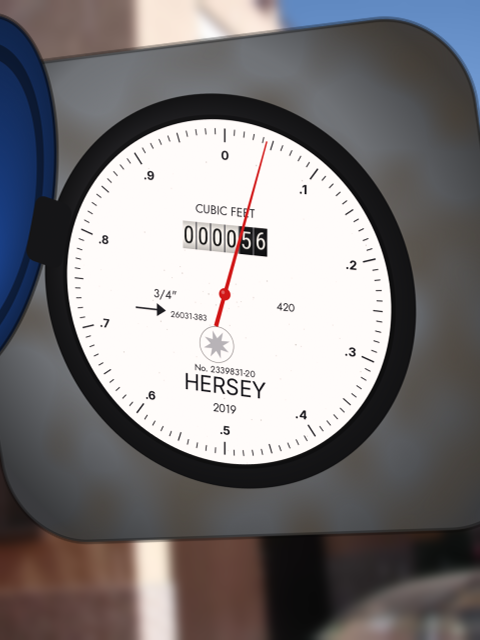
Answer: 56.04 ft³
